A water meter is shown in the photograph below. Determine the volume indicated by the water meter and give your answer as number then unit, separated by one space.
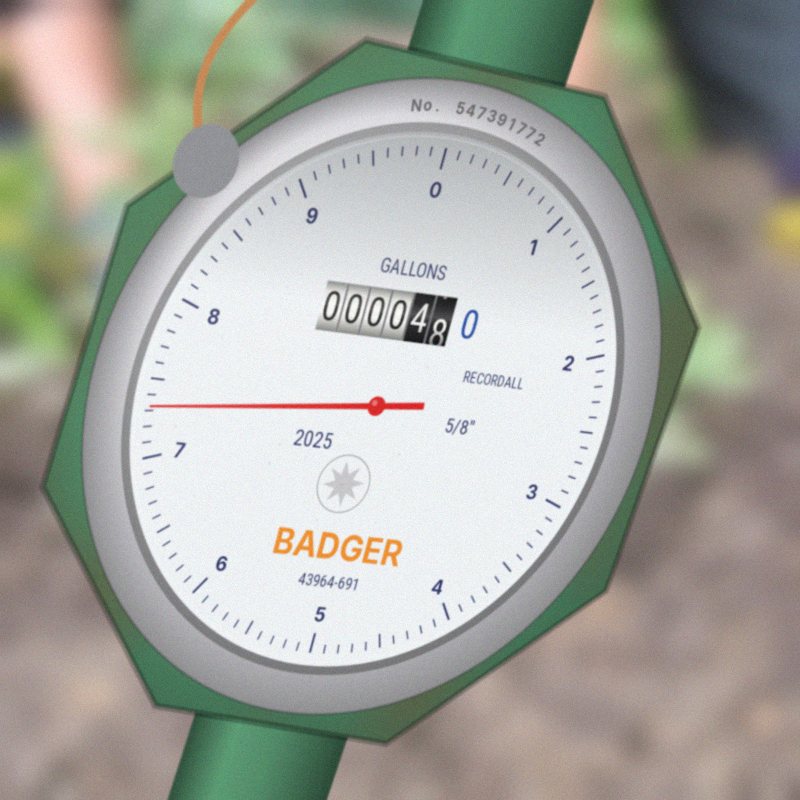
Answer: 477.3 gal
